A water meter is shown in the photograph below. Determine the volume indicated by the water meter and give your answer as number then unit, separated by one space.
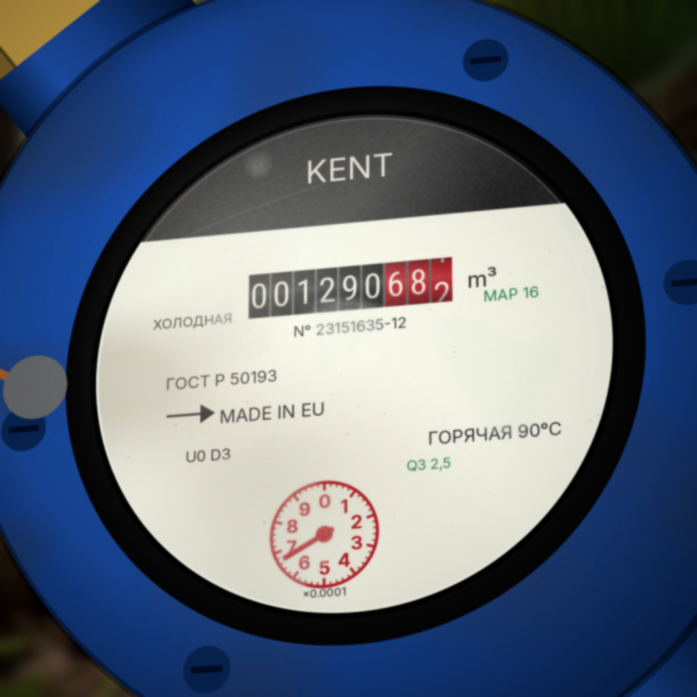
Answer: 1290.6816 m³
